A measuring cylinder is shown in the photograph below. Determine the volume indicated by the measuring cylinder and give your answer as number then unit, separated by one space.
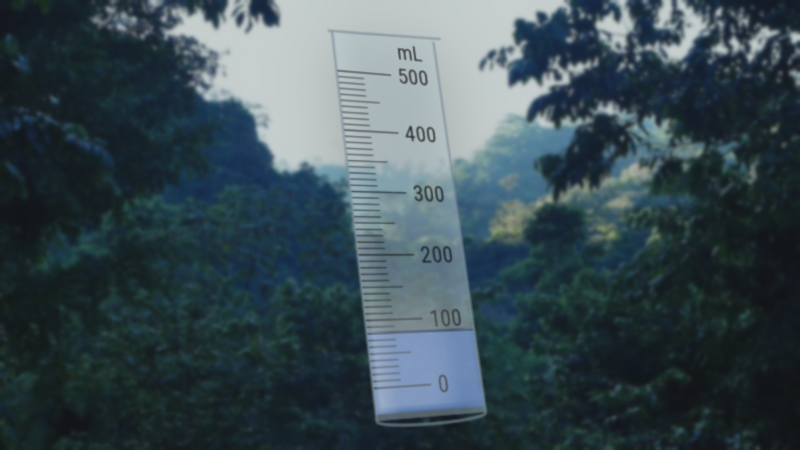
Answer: 80 mL
